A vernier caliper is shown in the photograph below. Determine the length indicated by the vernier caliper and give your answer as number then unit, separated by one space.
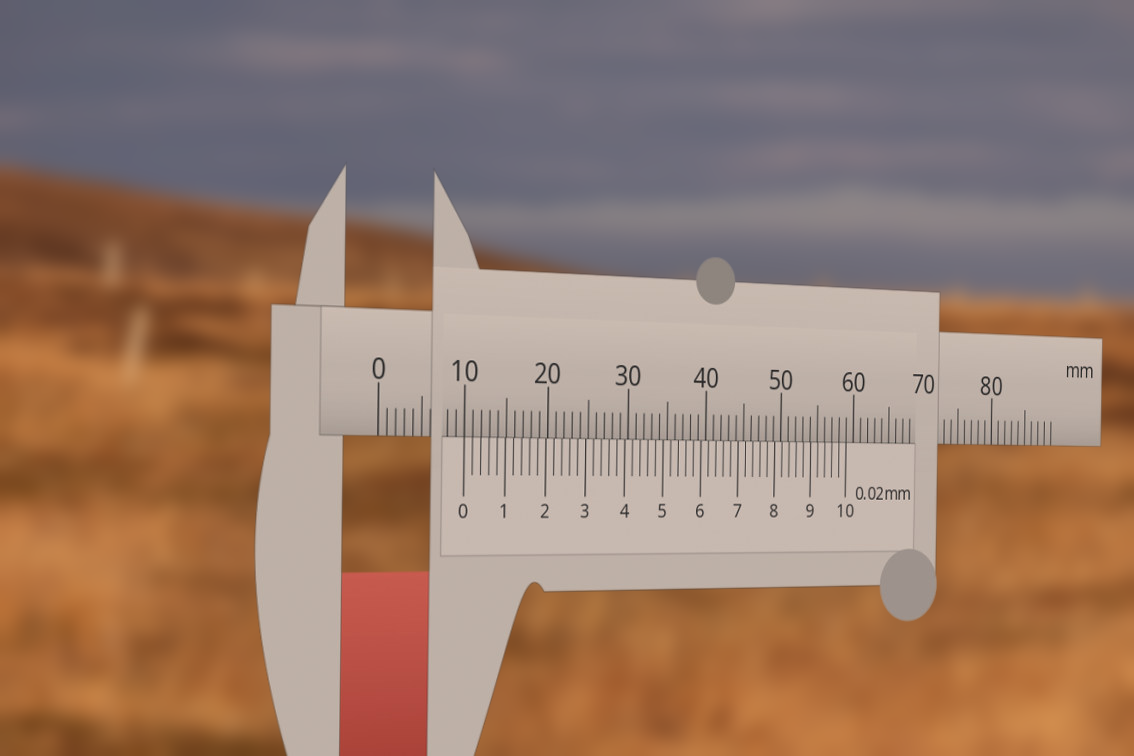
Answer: 10.0 mm
